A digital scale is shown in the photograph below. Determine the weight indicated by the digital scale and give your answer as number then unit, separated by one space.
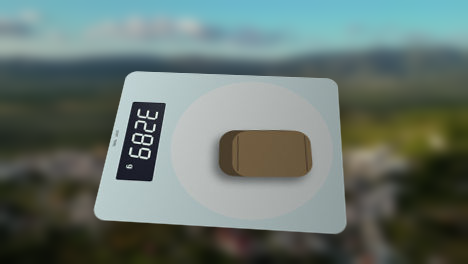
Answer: 3289 g
